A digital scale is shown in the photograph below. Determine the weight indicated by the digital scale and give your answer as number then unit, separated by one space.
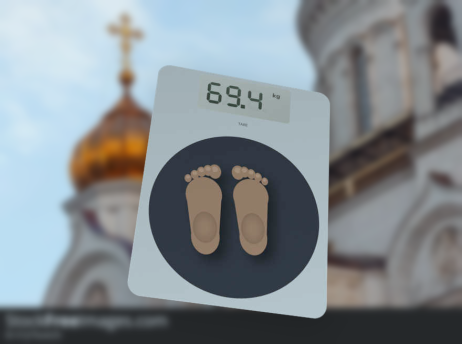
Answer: 69.4 kg
